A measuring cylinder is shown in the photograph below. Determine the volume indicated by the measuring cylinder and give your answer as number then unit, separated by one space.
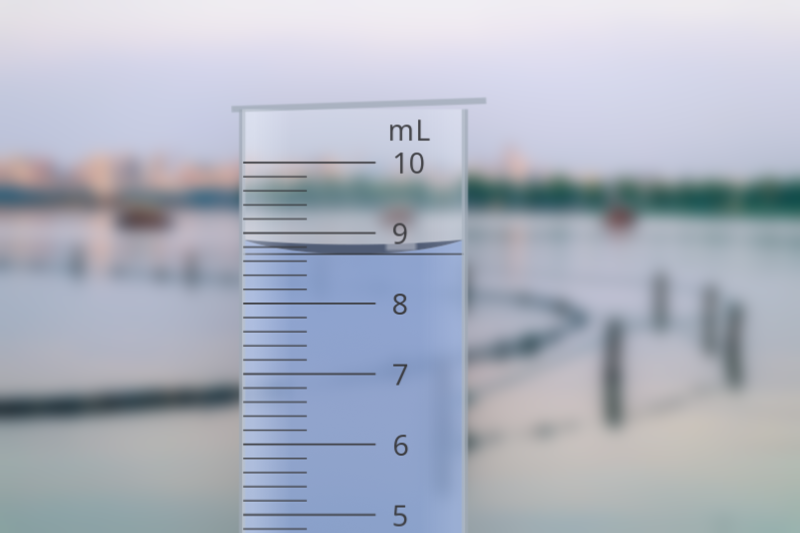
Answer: 8.7 mL
